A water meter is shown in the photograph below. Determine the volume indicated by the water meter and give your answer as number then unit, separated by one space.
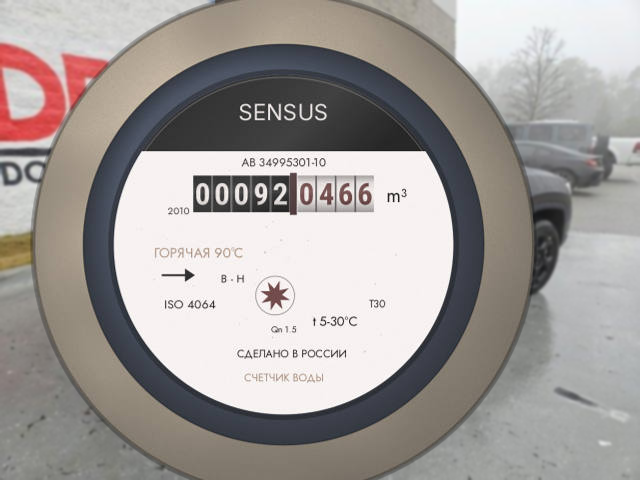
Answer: 92.0466 m³
